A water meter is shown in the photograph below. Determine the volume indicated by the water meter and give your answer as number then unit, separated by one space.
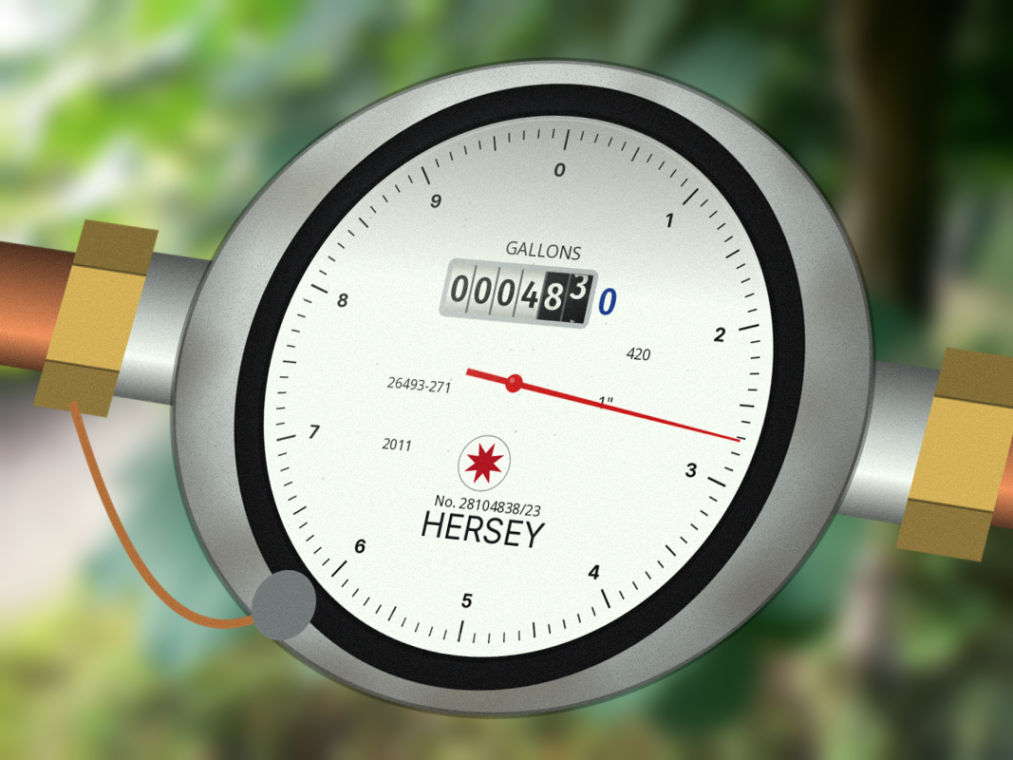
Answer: 4832.7 gal
